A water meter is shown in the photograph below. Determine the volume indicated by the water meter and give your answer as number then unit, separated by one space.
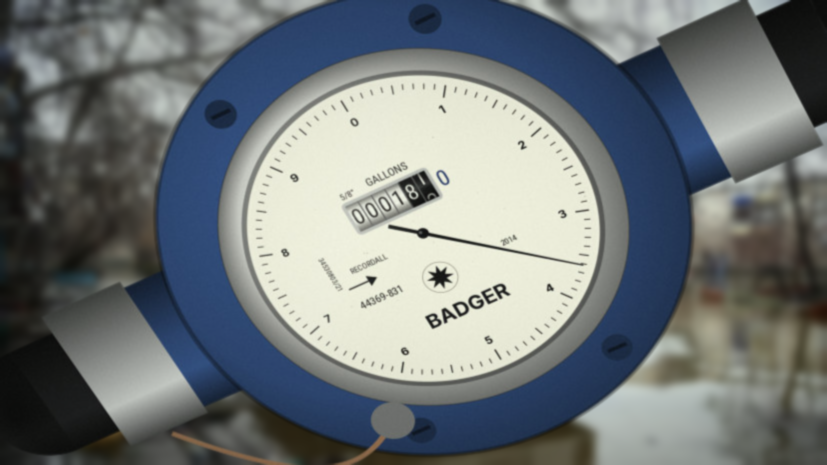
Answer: 1813.6 gal
